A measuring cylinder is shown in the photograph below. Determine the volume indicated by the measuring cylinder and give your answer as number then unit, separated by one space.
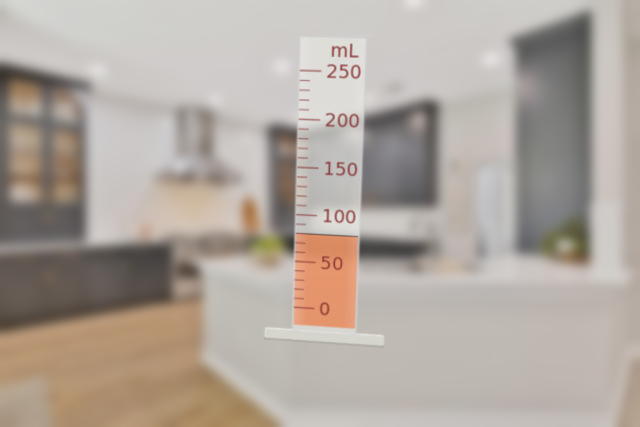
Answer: 80 mL
